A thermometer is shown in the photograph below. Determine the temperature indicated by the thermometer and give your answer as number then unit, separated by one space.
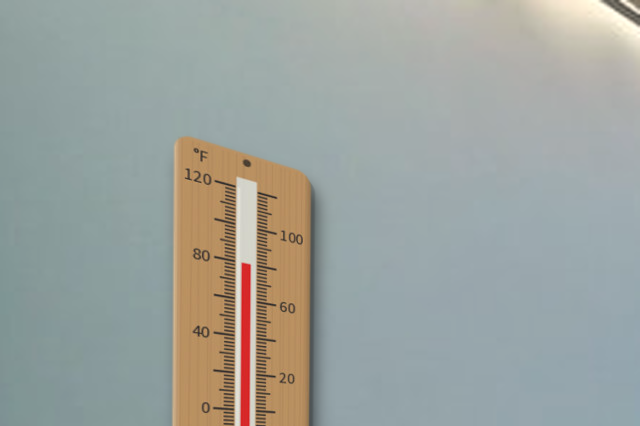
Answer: 80 °F
